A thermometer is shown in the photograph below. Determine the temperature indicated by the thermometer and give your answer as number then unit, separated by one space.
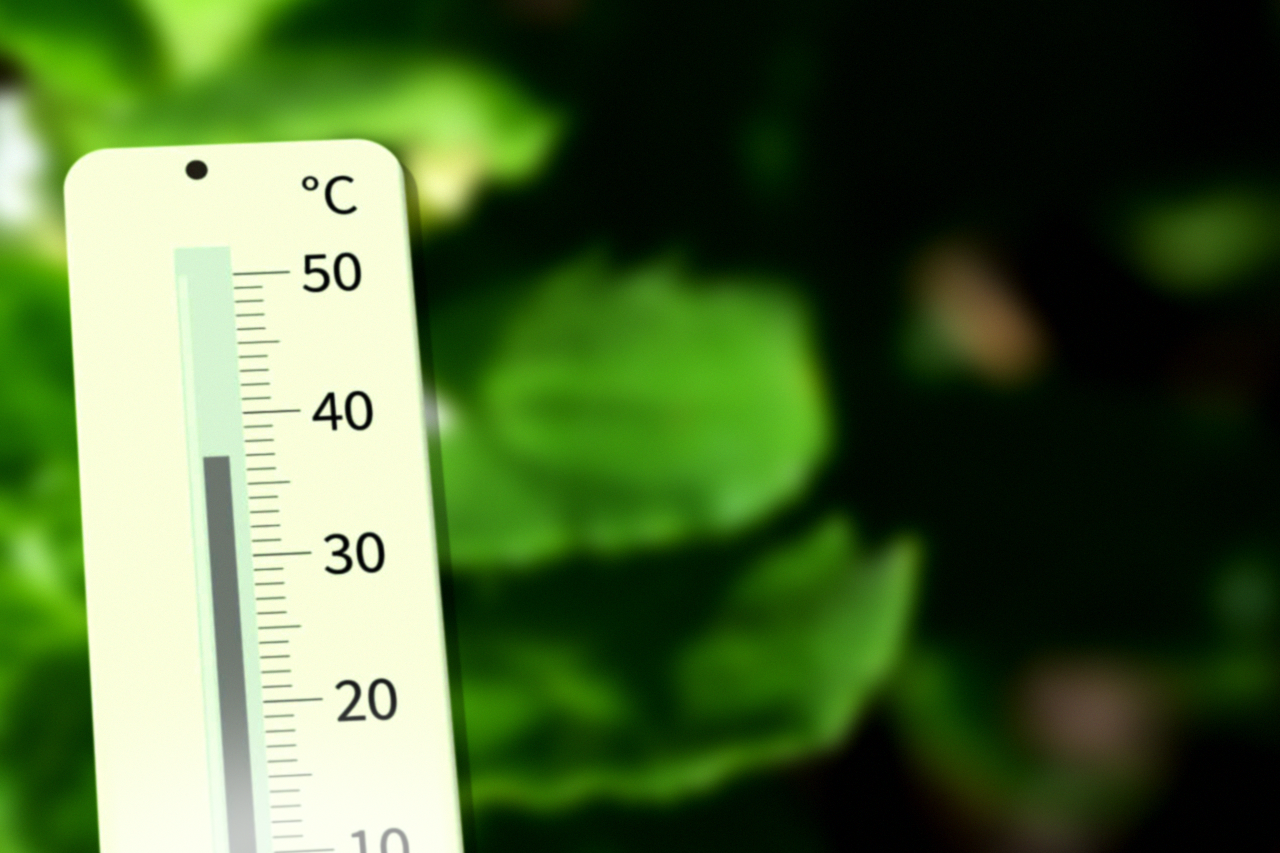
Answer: 37 °C
